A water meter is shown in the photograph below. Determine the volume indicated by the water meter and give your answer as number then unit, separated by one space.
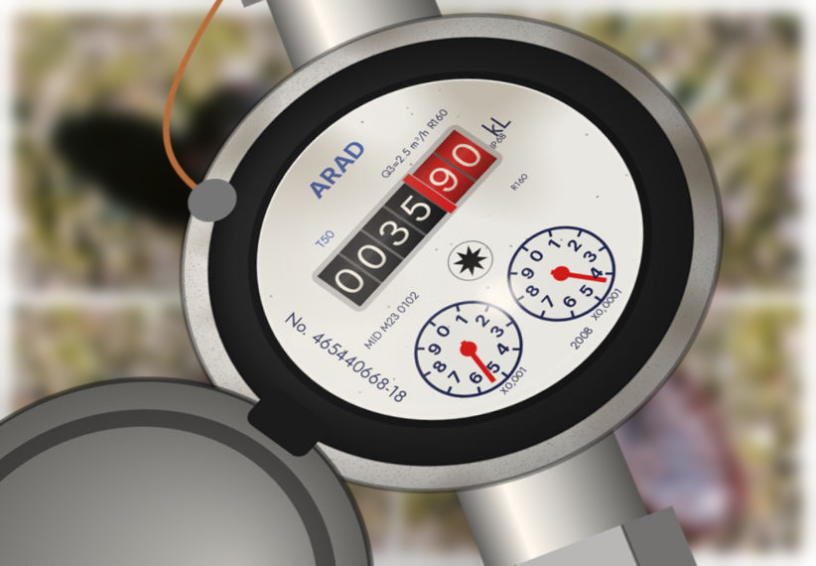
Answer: 35.9054 kL
